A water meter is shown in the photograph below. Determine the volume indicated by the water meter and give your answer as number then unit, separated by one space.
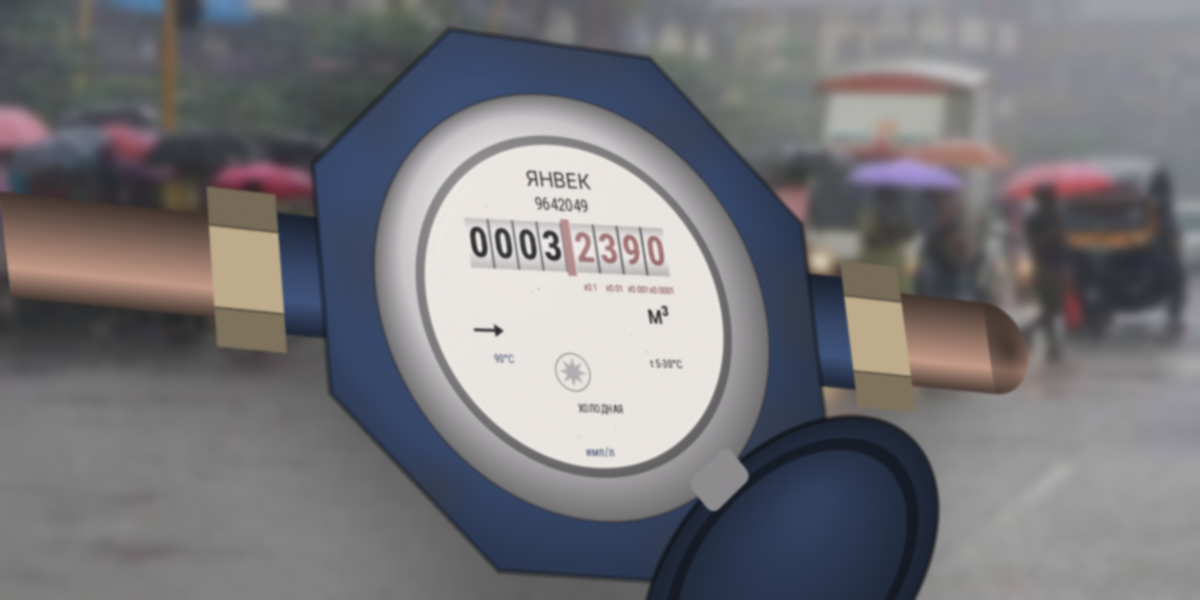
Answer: 3.2390 m³
